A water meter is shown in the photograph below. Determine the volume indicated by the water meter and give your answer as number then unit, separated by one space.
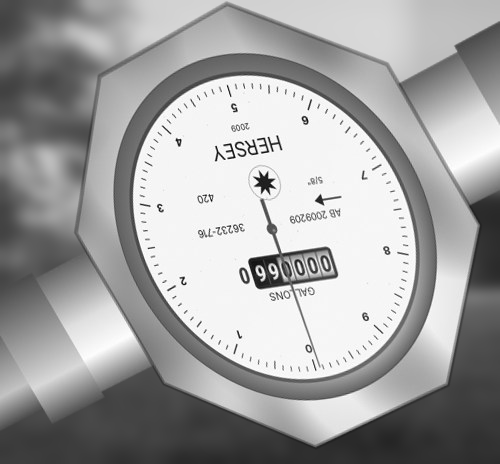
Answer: 659.9 gal
